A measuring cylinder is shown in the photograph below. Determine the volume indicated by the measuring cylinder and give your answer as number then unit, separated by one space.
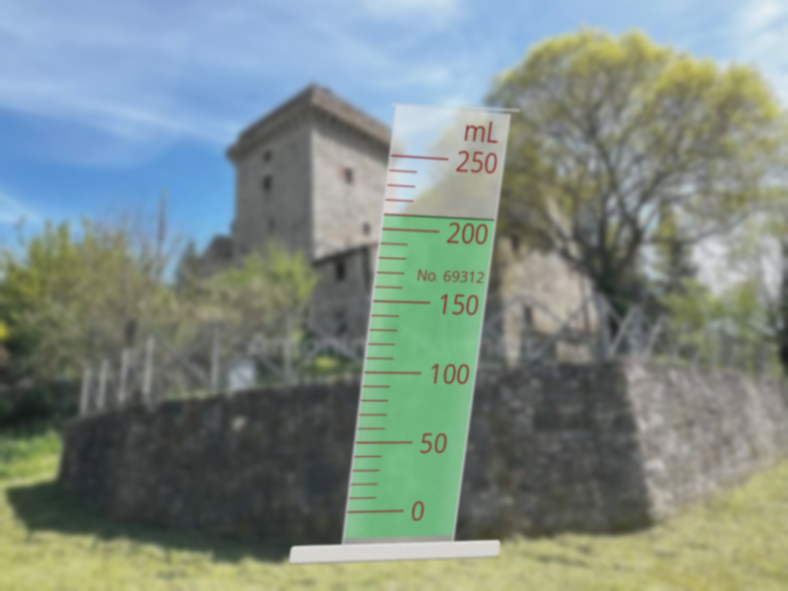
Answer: 210 mL
